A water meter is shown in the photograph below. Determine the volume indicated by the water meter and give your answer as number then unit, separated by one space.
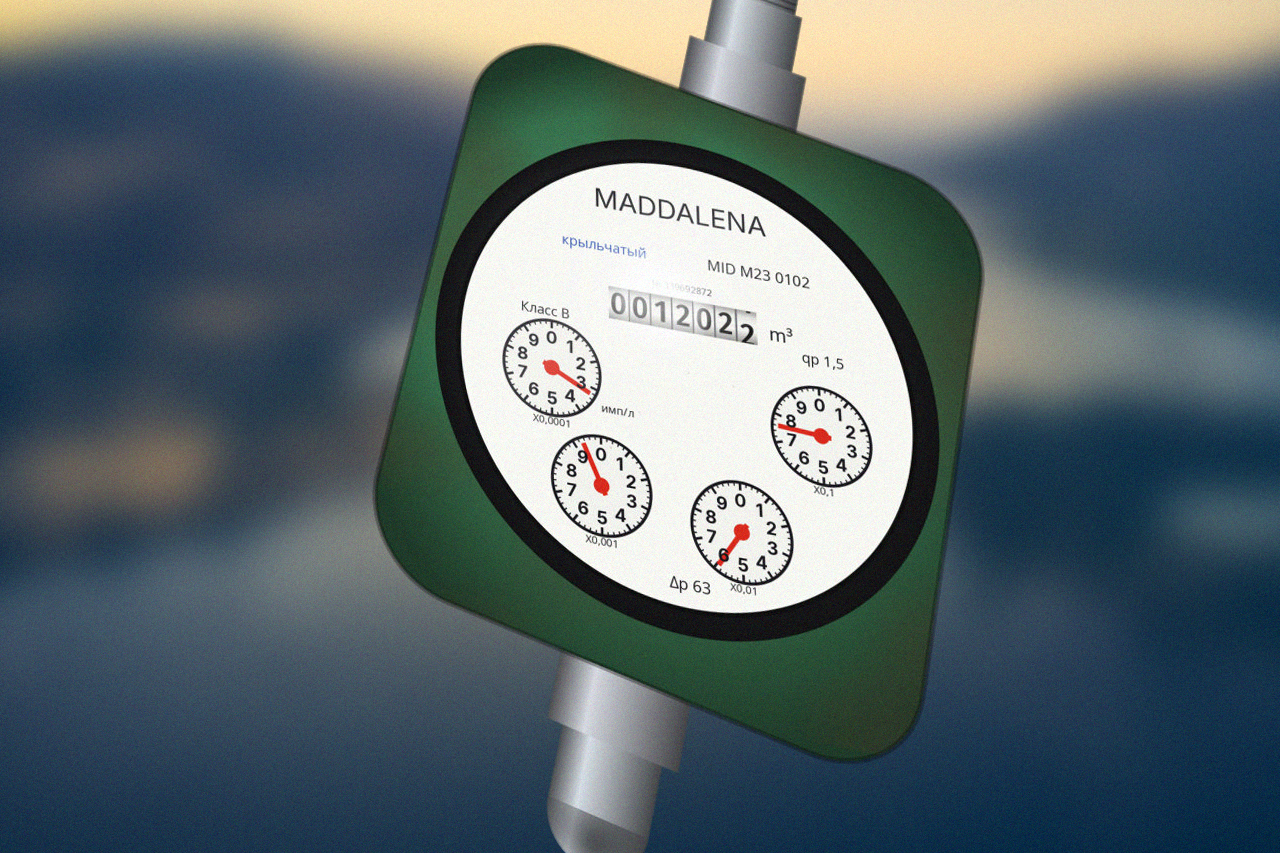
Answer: 12021.7593 m³
